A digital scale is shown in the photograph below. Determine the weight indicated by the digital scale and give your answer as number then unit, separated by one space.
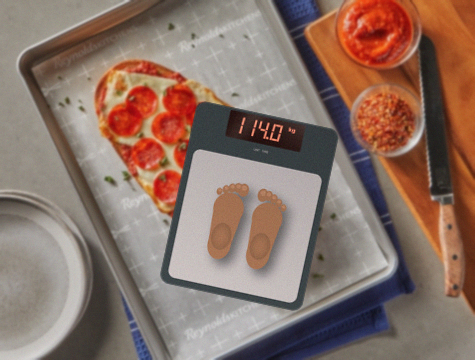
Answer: 114.0 kg
